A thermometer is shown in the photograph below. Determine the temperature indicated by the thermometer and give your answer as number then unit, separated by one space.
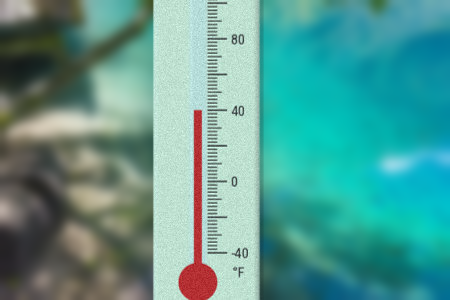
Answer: 40 °F
